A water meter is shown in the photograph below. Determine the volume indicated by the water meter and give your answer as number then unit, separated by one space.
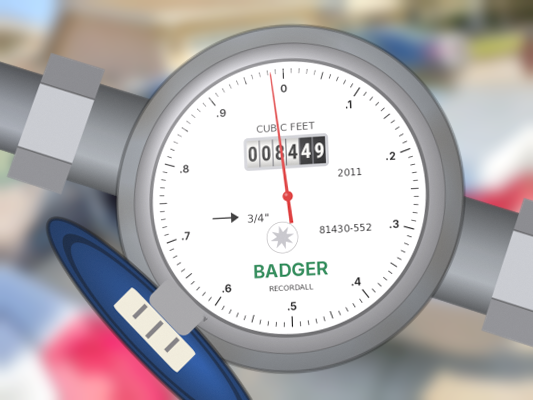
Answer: 8448.98 ft³
